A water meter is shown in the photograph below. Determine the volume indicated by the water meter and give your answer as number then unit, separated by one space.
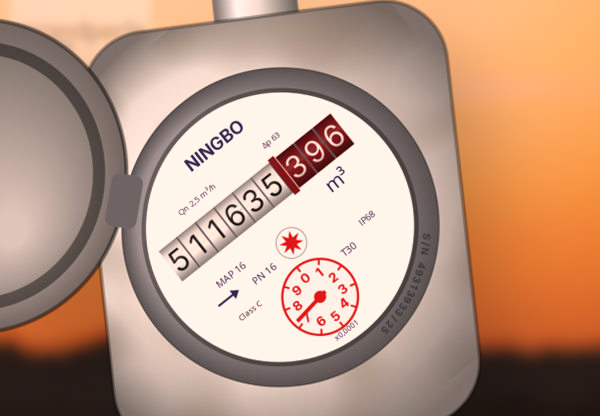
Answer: 511635.3967 m³
